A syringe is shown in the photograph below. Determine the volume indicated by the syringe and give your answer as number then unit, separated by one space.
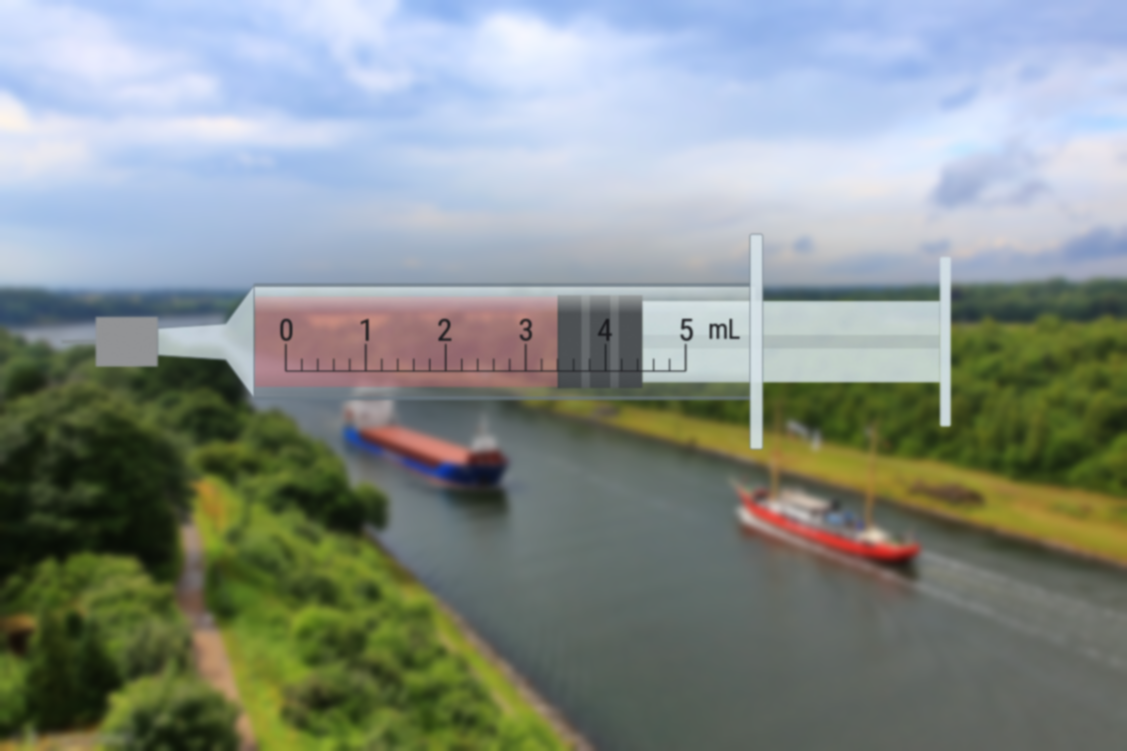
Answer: 3.4 mL
